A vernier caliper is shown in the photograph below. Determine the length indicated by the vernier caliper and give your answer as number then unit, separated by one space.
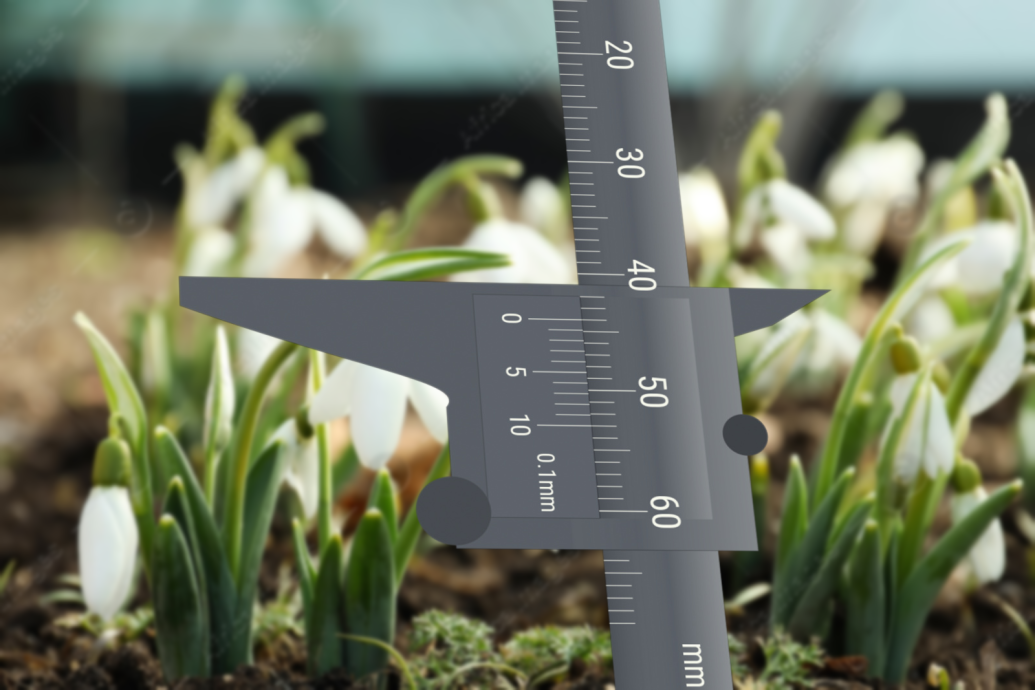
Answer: 44.0 mm
